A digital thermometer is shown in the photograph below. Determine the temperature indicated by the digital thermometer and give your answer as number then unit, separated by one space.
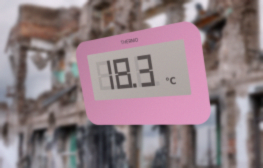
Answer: 18.3 °C
